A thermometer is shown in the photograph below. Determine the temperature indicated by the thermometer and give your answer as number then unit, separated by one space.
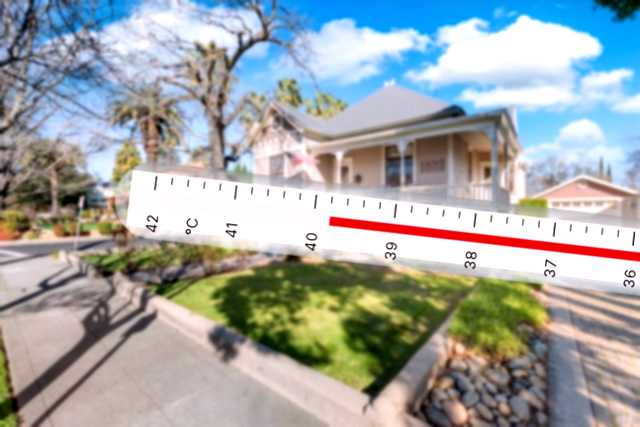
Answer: 39.8 °C
